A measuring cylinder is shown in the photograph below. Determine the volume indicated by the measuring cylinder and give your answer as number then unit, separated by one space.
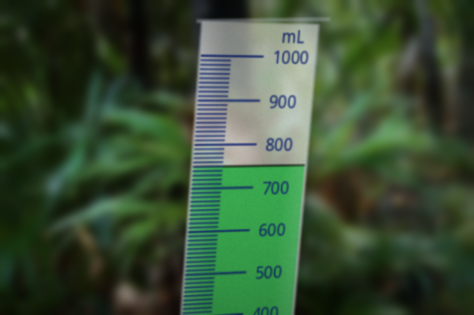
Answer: 750 mL
